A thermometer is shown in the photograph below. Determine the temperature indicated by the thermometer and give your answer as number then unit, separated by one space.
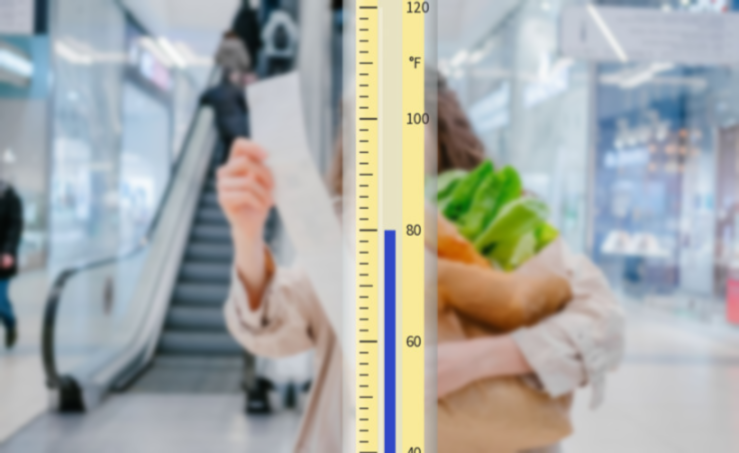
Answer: 80 °F
